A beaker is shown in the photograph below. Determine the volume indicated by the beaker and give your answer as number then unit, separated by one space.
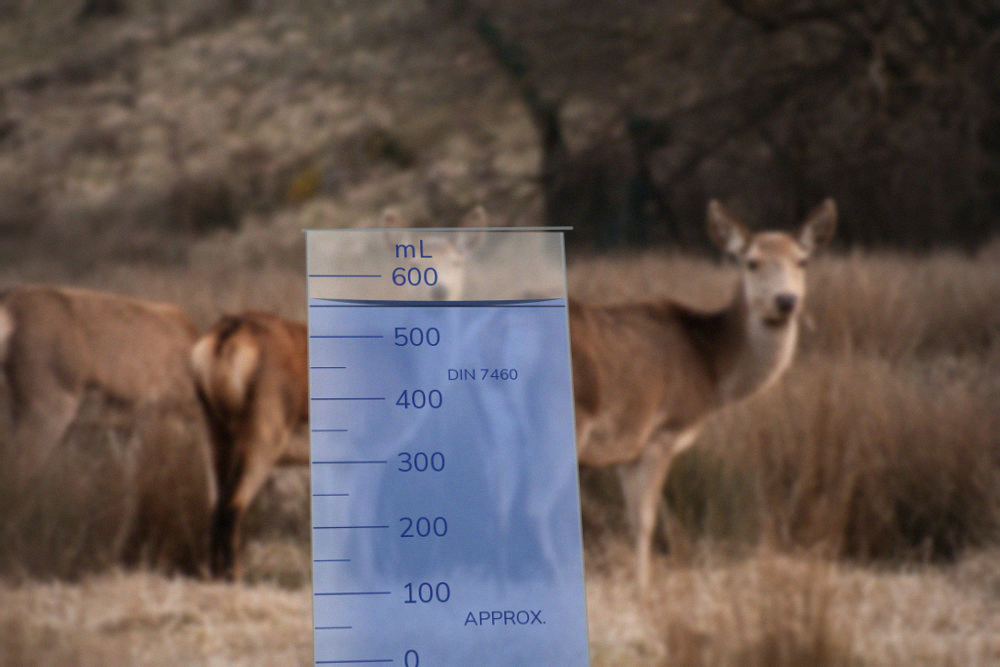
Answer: 550 mL
